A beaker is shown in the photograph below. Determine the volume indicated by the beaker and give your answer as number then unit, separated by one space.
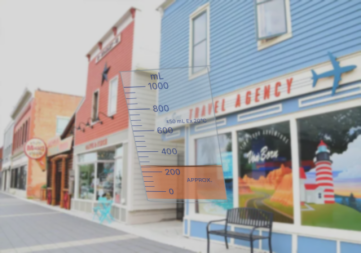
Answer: 250 mL
